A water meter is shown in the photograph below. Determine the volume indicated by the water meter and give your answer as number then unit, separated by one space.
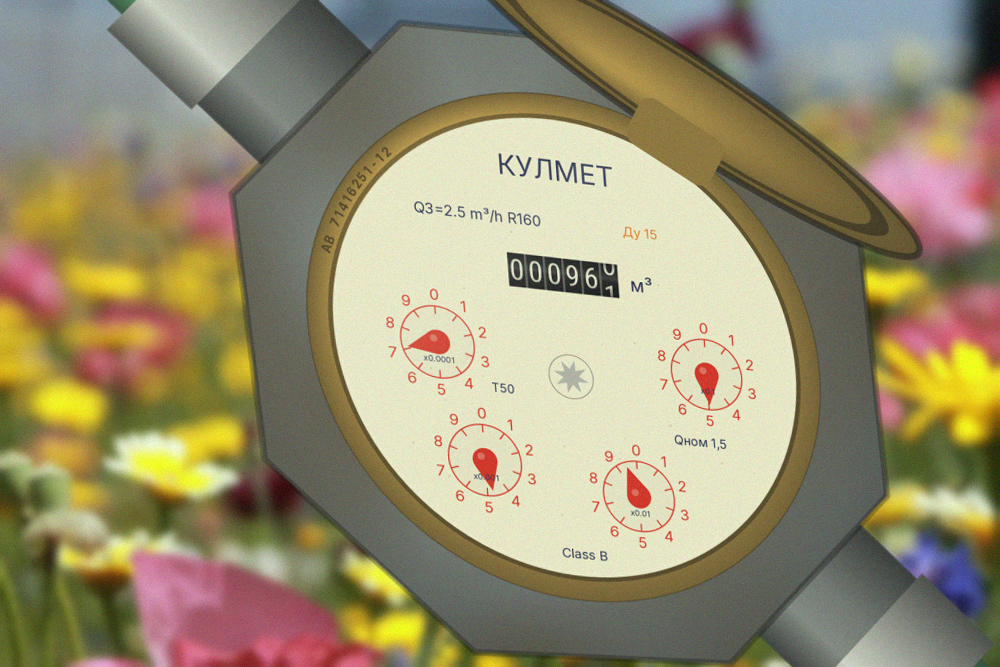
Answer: 960.4947 m³
